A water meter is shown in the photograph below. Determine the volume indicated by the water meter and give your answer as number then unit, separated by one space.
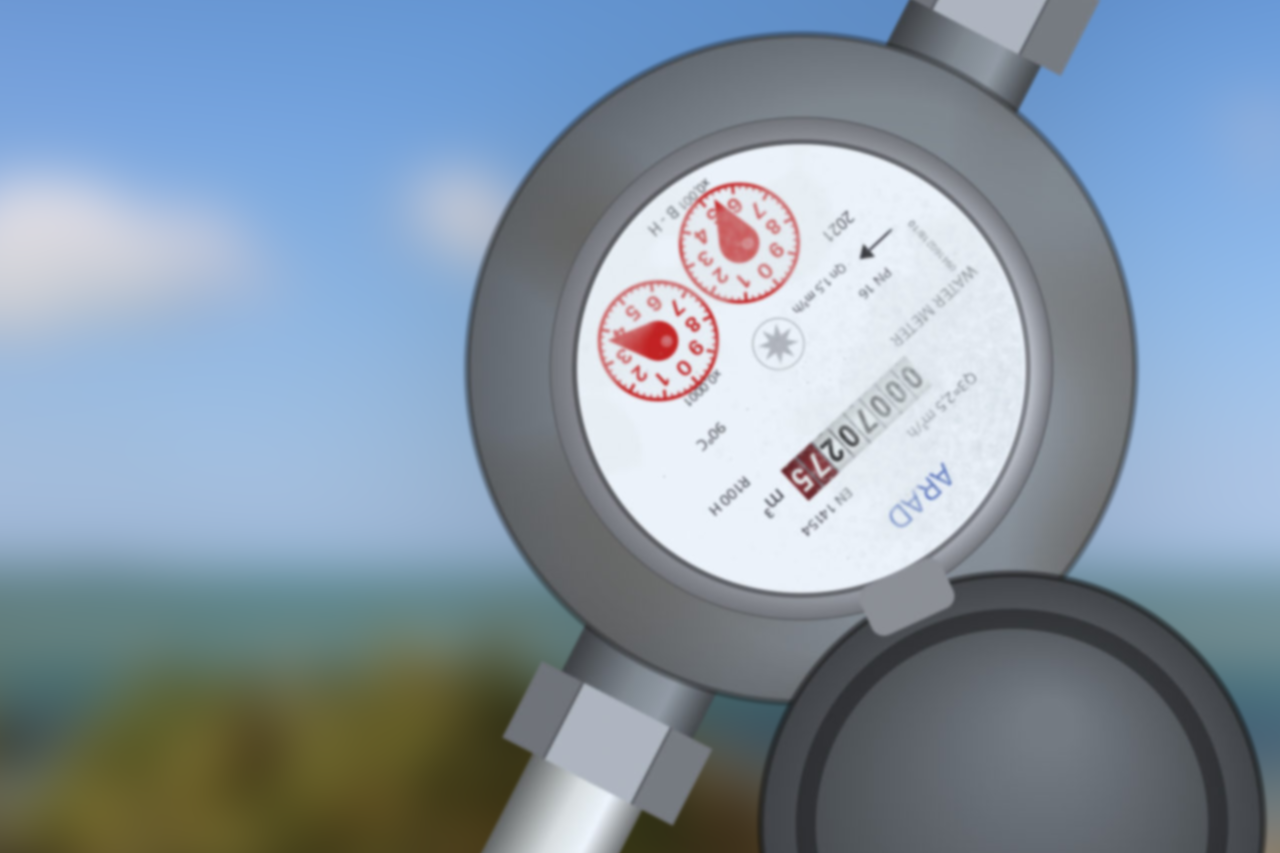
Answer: 702.7553 m³
